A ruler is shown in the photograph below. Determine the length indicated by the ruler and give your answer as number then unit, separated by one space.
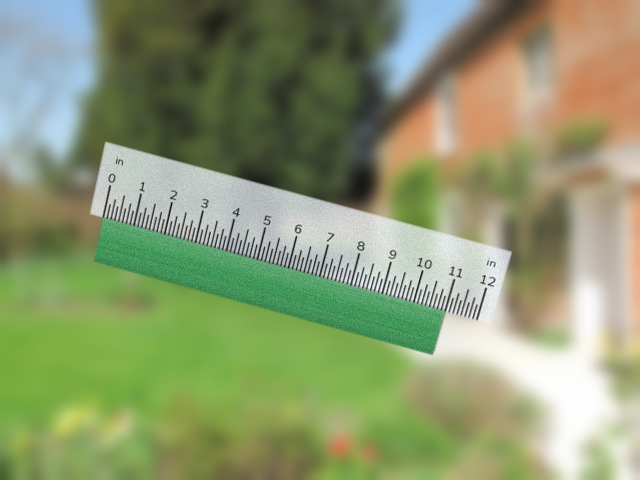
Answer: 11 in
